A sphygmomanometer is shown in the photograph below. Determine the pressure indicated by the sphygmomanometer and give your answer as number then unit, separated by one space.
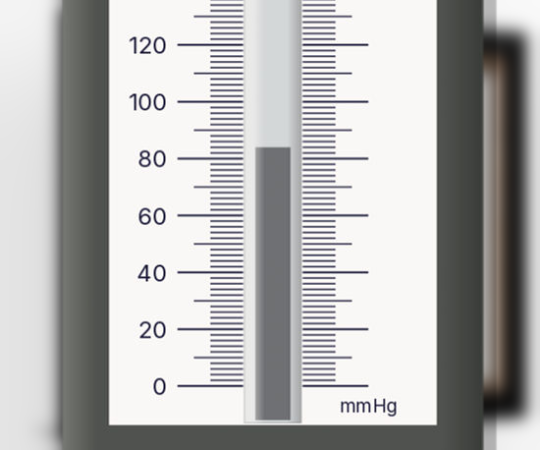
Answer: 84 mmHg
